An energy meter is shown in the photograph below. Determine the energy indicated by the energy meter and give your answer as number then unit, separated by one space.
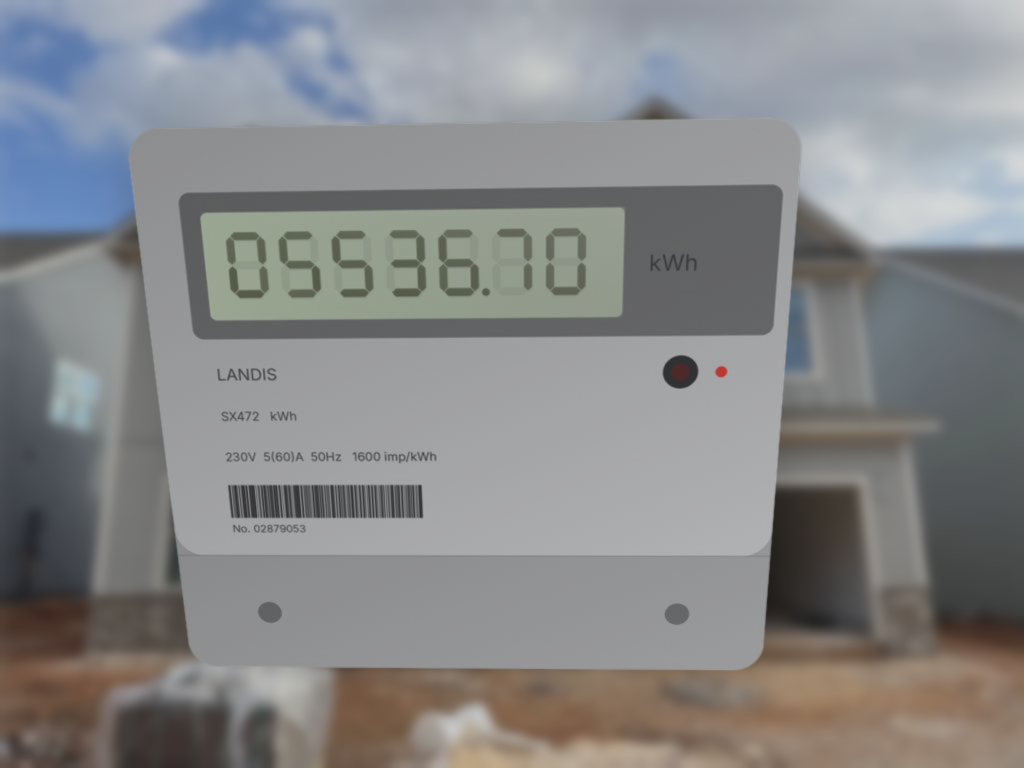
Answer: 5536.70 kWh
